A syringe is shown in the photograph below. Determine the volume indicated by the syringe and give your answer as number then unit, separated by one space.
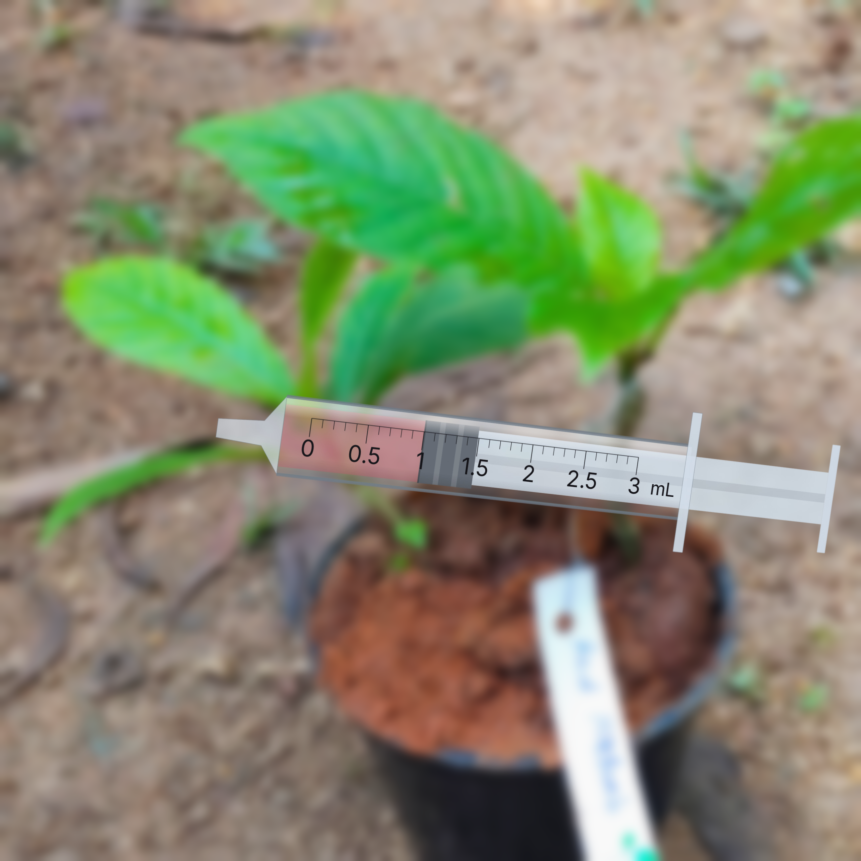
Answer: 1 mL
